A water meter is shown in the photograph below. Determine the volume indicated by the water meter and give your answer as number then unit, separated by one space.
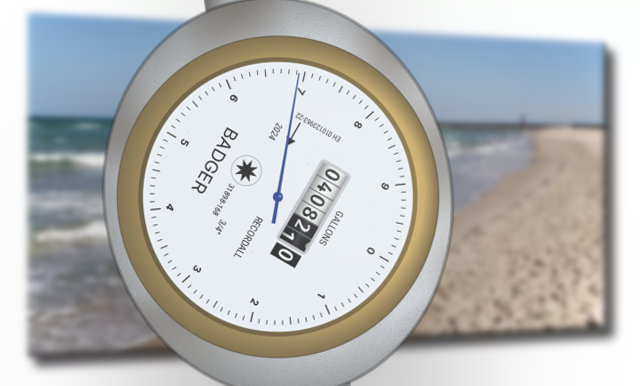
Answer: 408206.9 gal
